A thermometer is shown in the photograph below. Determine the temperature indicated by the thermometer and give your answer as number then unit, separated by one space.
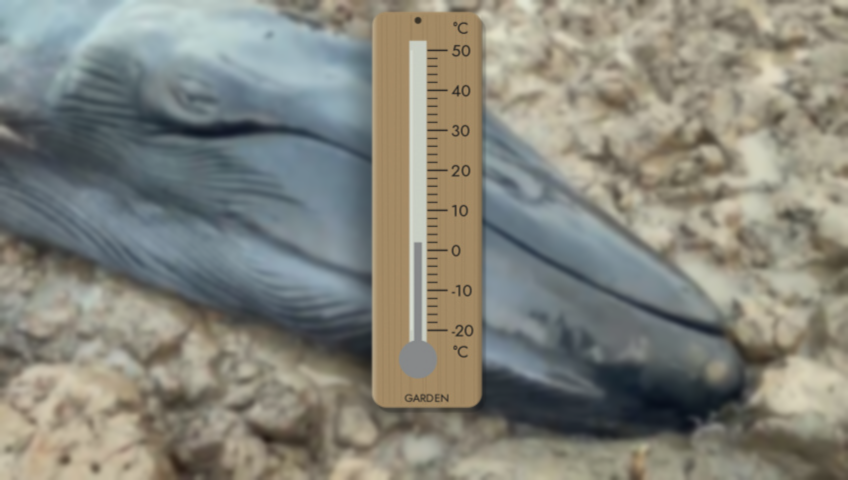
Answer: 2 °C
